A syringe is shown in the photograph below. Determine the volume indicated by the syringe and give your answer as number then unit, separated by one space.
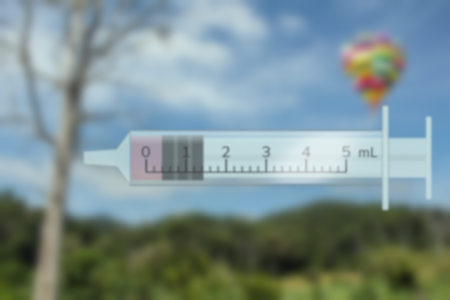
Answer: 0.4 mL
